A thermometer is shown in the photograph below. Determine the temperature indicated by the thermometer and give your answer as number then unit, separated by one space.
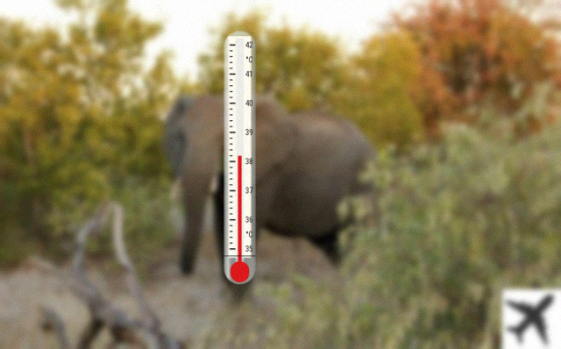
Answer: 38.2 °C
